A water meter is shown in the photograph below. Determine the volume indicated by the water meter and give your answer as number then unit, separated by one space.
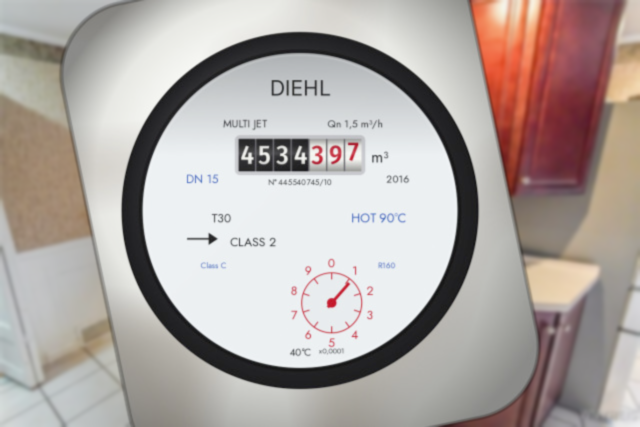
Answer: 4534.3971 m³
